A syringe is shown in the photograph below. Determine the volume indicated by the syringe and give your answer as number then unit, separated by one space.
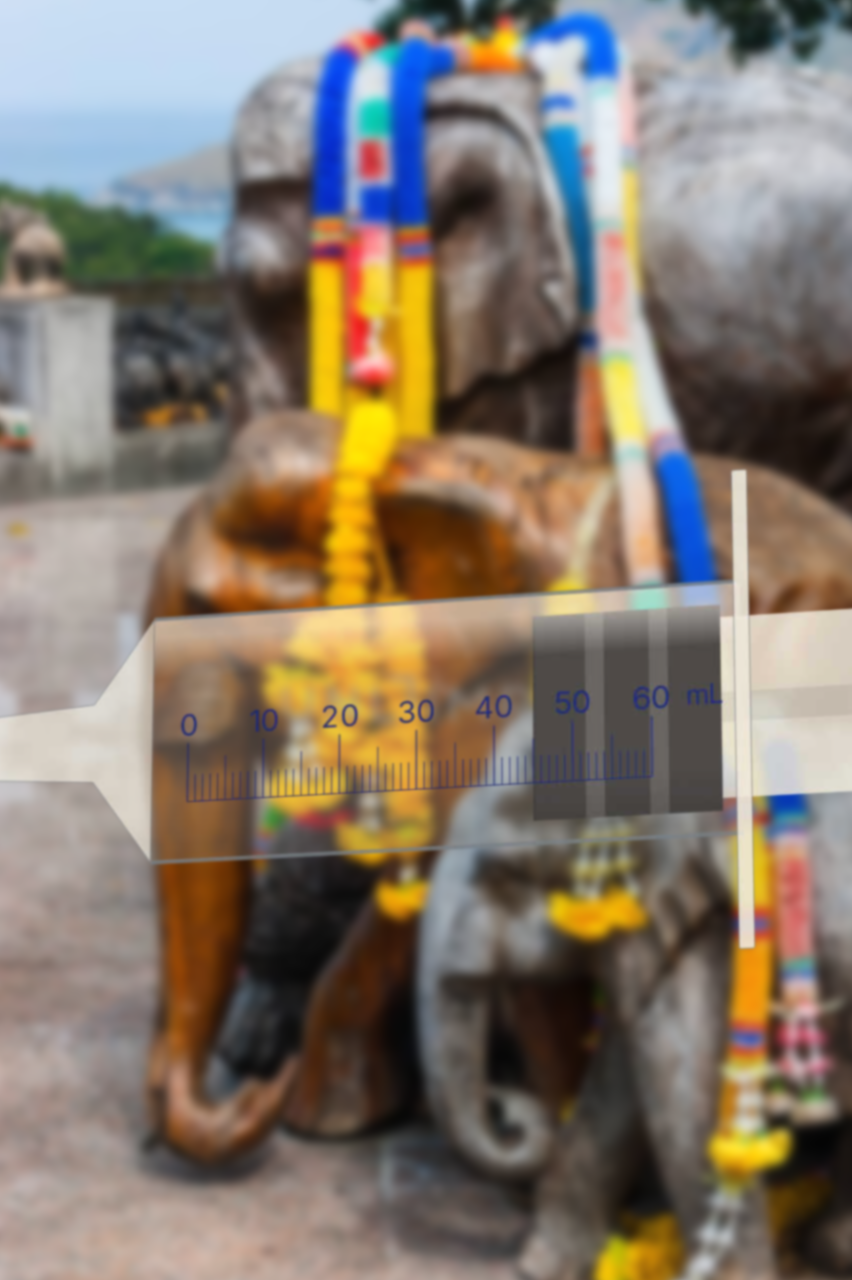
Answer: 45 mL
